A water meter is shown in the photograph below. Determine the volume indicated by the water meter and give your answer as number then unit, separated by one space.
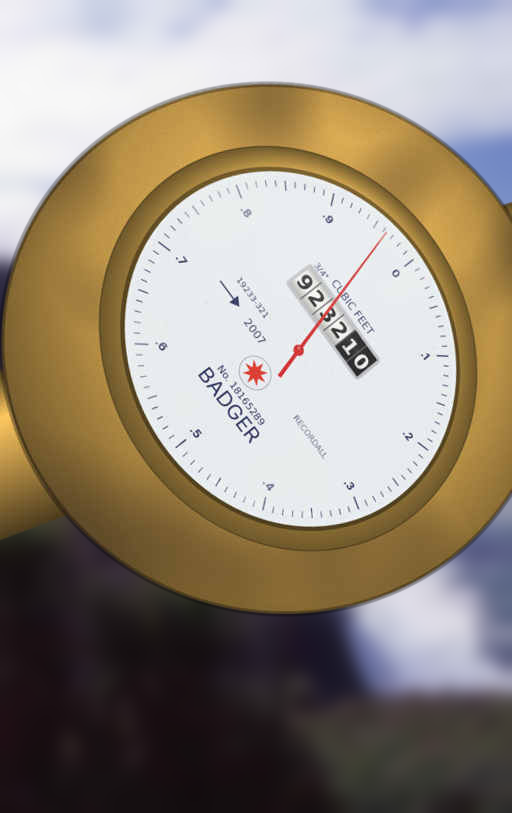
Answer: 923209.96 ft³
